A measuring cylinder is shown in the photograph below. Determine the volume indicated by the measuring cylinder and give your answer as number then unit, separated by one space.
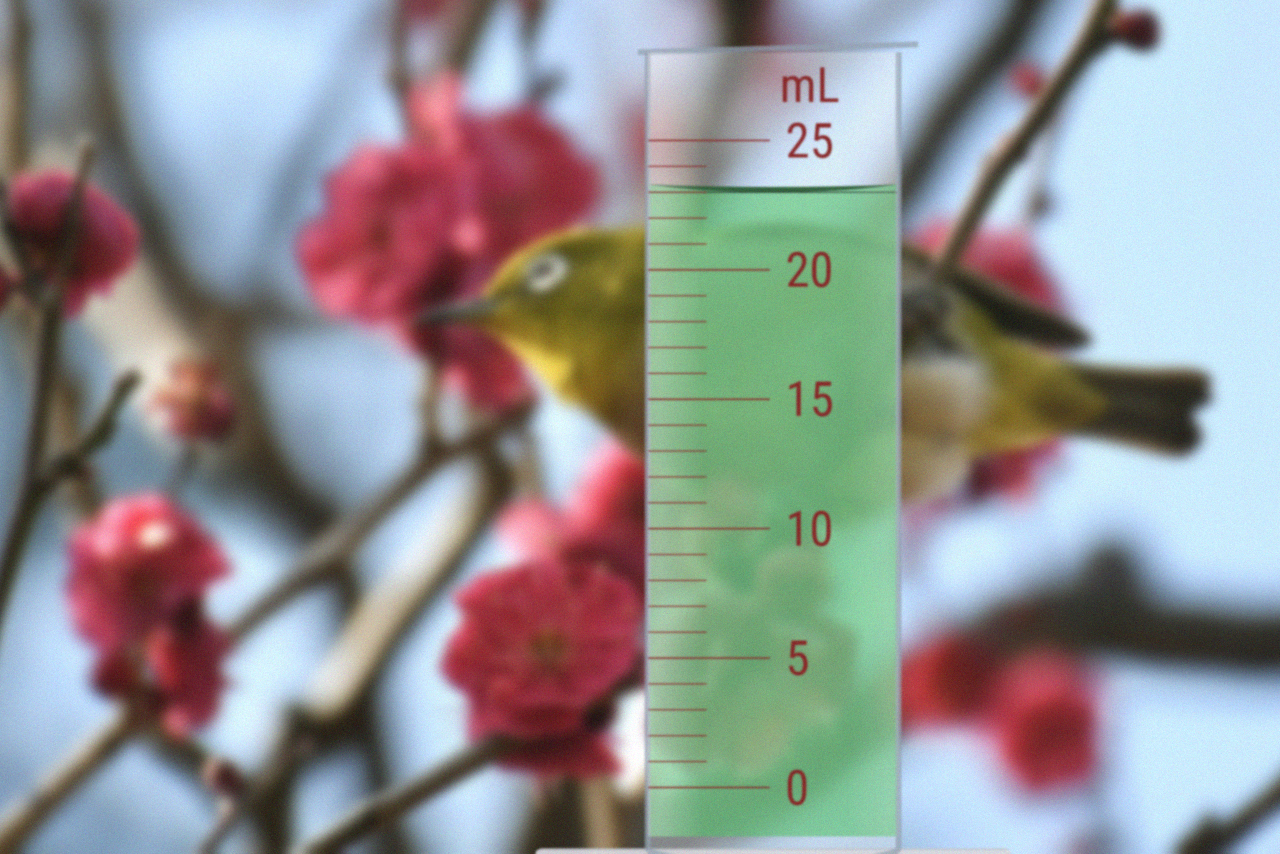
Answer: 23 mL
